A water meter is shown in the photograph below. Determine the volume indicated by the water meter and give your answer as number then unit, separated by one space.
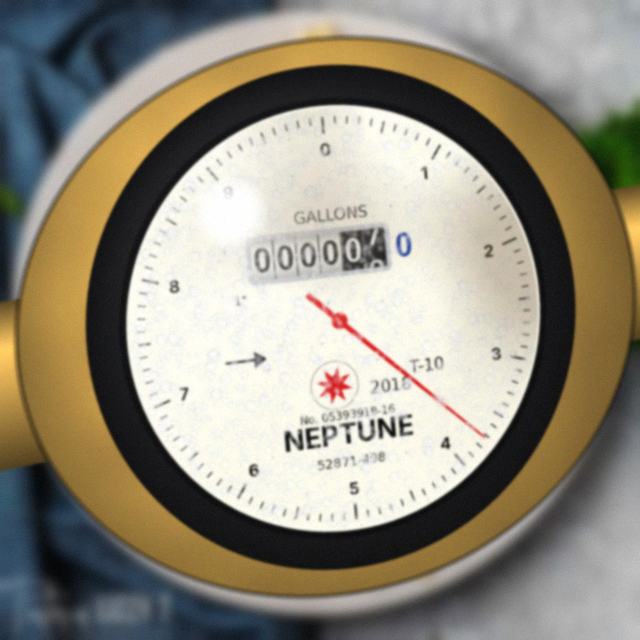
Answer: 73.7 gal
